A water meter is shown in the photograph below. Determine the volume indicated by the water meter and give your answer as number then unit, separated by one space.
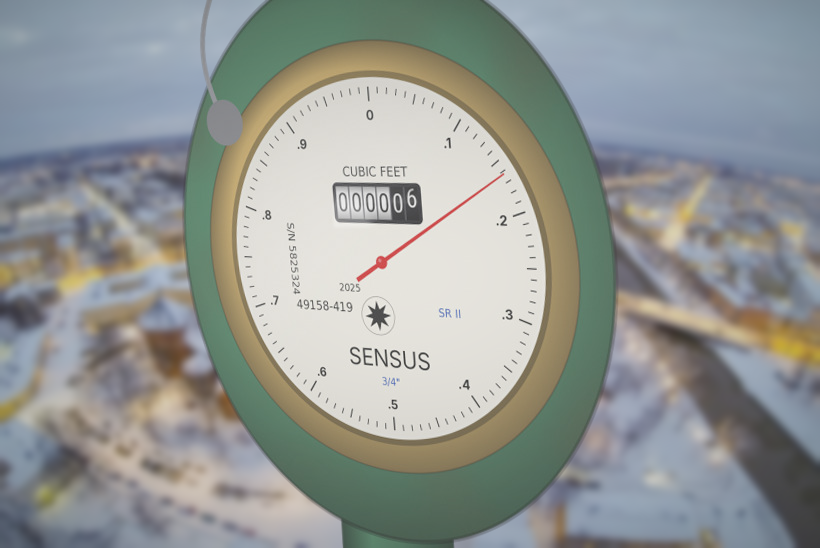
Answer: 6.16 ft³
